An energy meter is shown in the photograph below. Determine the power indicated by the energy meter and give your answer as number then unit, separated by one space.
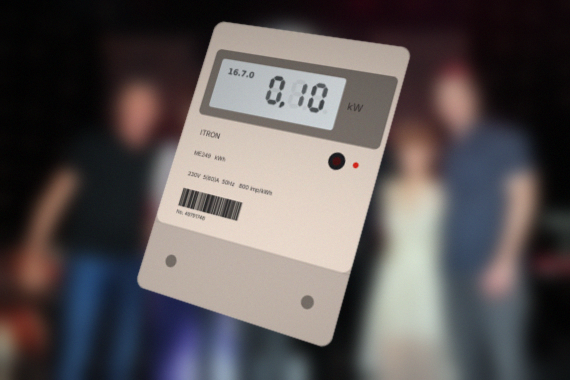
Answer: 0.10 kW
